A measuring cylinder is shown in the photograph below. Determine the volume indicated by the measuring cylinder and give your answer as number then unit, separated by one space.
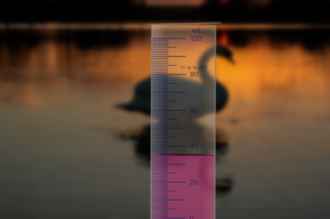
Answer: 35 mL
